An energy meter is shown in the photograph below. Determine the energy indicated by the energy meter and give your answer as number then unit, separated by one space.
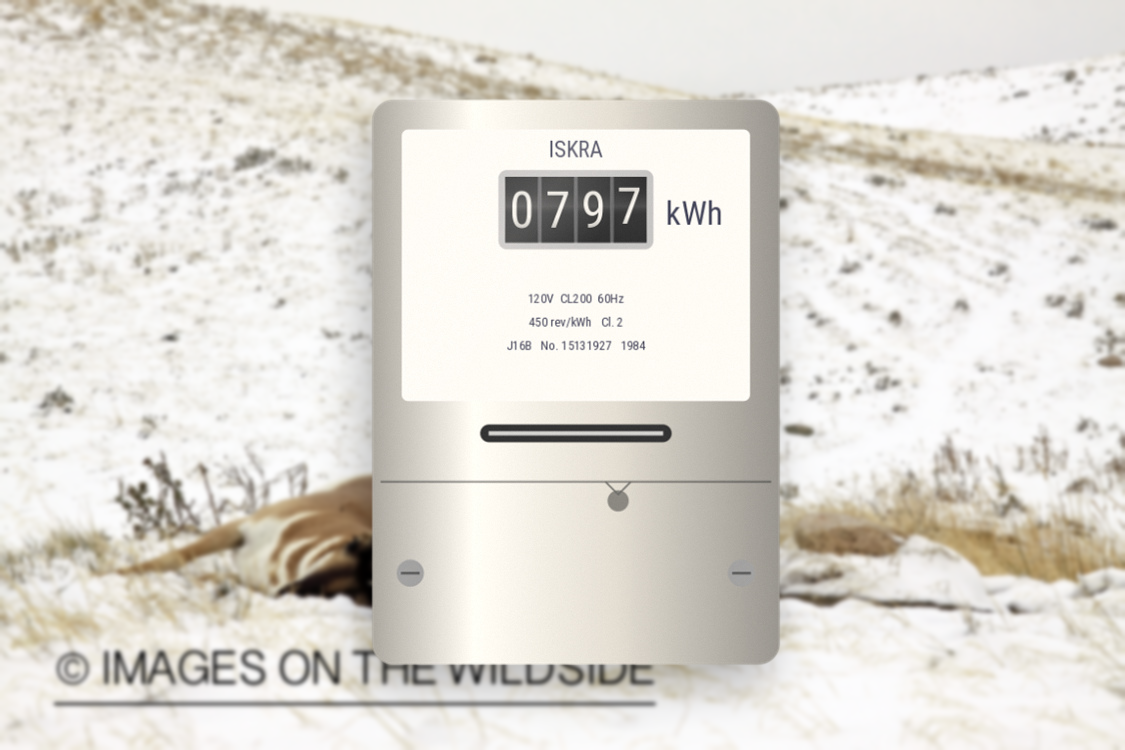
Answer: 797 kWh
